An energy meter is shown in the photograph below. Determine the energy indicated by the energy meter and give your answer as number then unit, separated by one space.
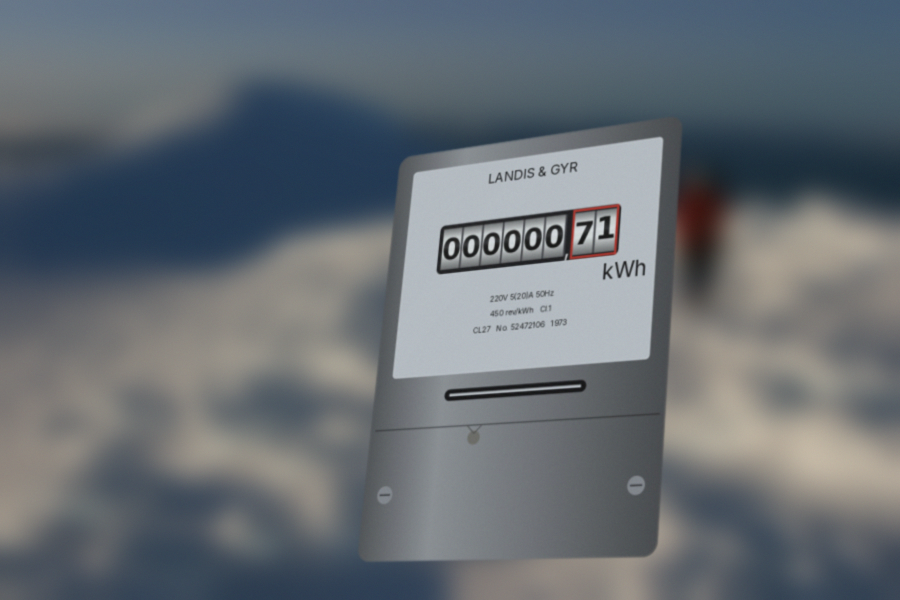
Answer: 0.71 kWh
